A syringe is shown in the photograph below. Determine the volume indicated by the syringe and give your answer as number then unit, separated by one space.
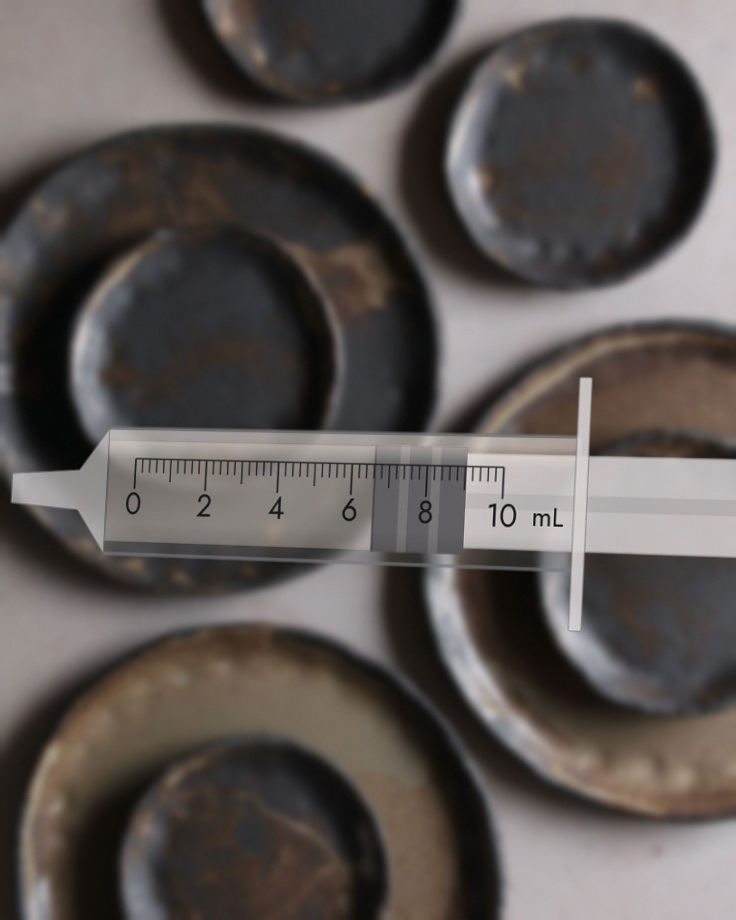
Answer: 6.6 mL
